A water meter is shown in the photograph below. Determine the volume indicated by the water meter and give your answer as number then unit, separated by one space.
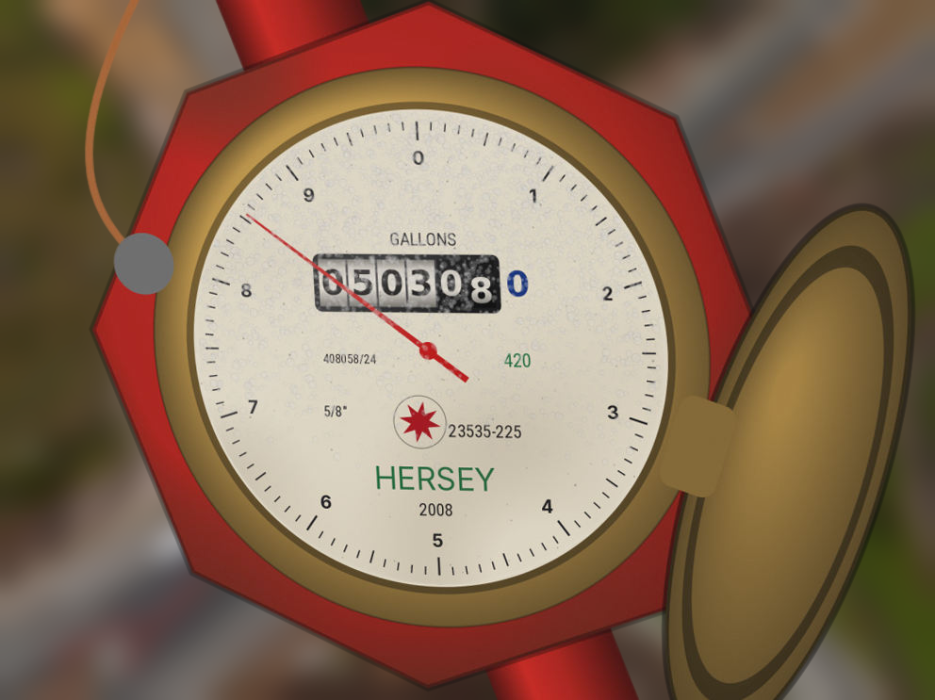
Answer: 503078.5 gal
